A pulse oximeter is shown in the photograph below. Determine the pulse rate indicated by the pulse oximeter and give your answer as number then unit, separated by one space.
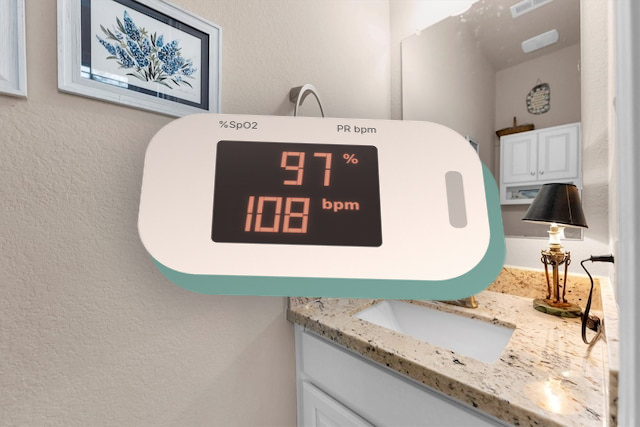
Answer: 108 bpm
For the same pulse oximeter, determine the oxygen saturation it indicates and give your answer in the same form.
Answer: 97 %
